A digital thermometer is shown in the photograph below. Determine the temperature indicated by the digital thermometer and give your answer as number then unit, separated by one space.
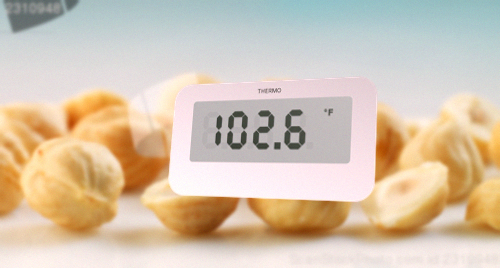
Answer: 102.6 °F
